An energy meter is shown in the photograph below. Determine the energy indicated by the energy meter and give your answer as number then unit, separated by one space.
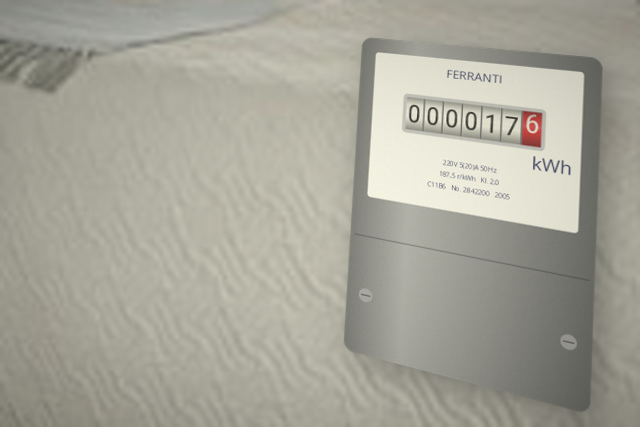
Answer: 17.6 kWh
